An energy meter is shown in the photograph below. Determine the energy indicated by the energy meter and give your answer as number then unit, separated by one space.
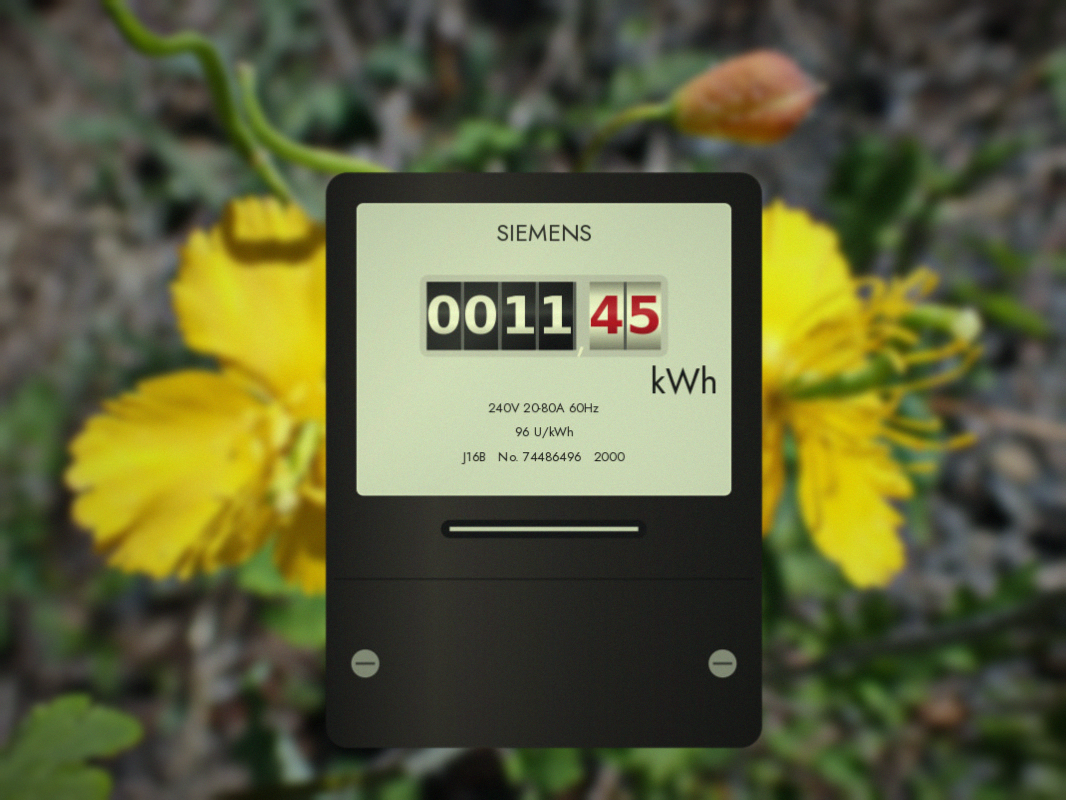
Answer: 11.45 kWh
